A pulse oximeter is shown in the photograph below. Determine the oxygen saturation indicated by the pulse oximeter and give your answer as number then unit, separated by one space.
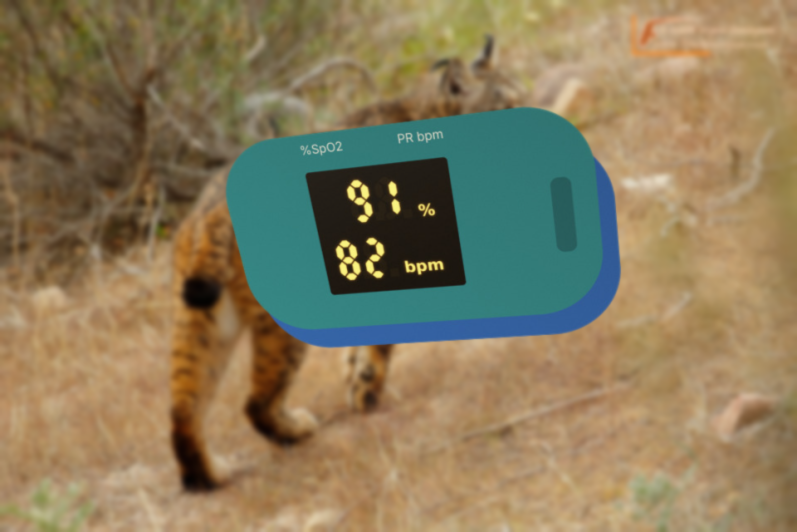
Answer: 91 %
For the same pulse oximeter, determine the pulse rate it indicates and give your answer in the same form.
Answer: 82 bpm
